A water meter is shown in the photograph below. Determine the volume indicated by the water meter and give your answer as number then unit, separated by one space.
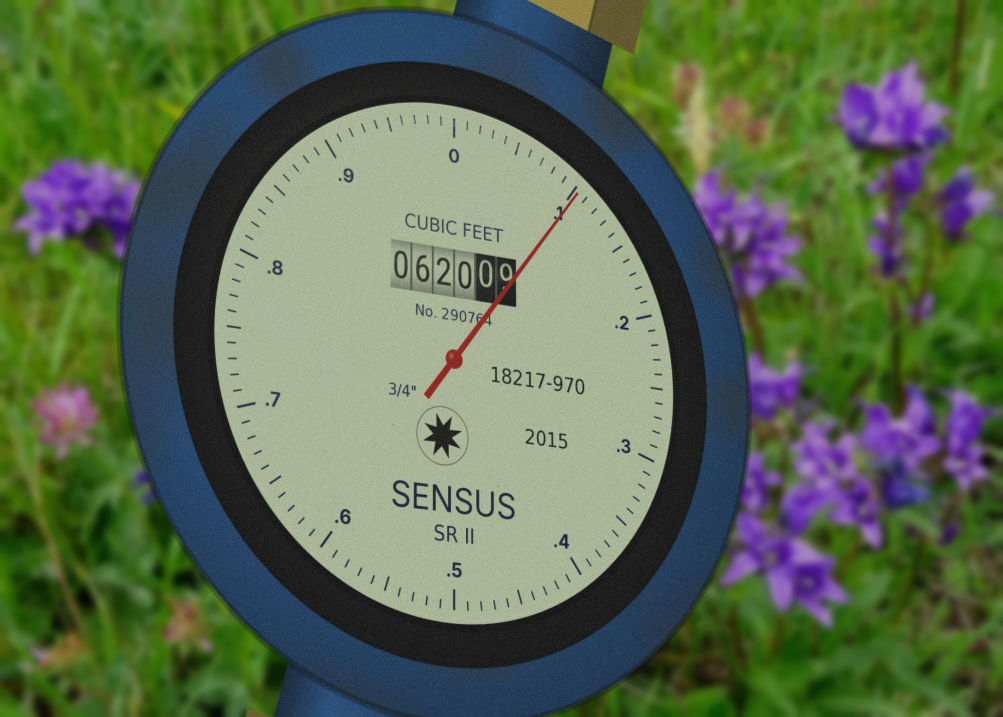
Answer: 62009.10 ft³
